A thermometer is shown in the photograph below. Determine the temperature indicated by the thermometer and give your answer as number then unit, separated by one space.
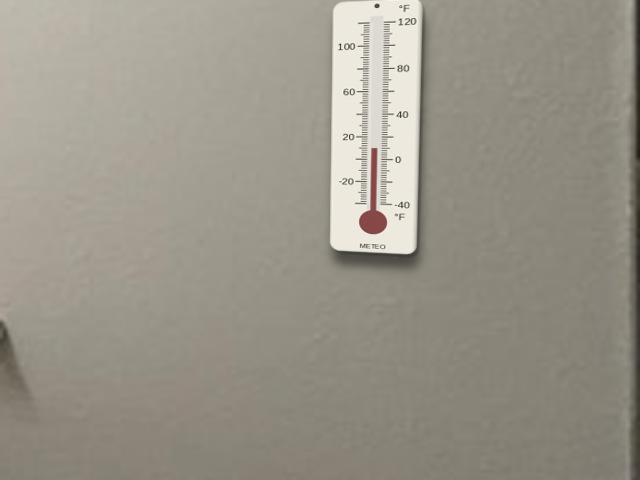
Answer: 10 °F
